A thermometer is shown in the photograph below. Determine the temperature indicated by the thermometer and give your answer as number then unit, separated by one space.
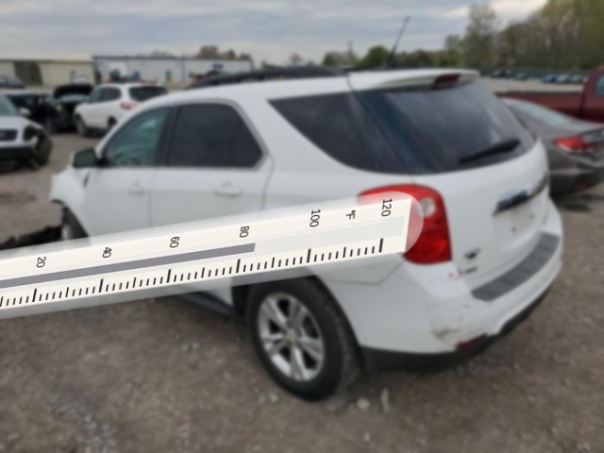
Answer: 84 °F
